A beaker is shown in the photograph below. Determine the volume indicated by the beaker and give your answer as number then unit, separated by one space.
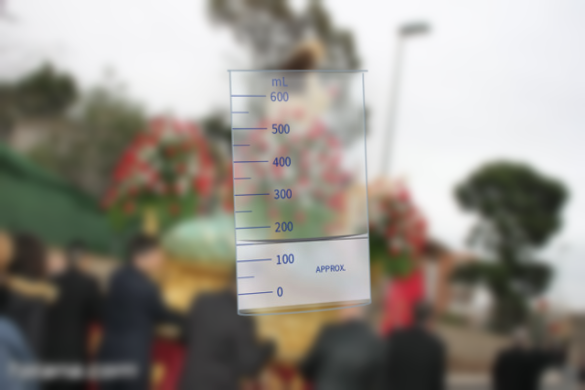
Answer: 150 mL
